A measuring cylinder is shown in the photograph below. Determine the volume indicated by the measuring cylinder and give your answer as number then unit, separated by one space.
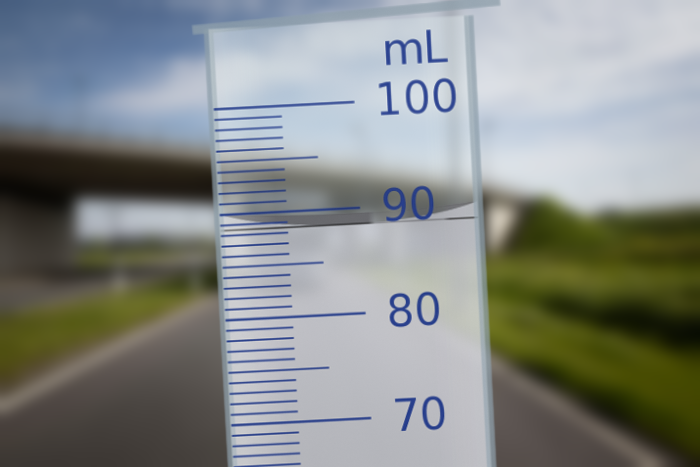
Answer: 88.5 mL
